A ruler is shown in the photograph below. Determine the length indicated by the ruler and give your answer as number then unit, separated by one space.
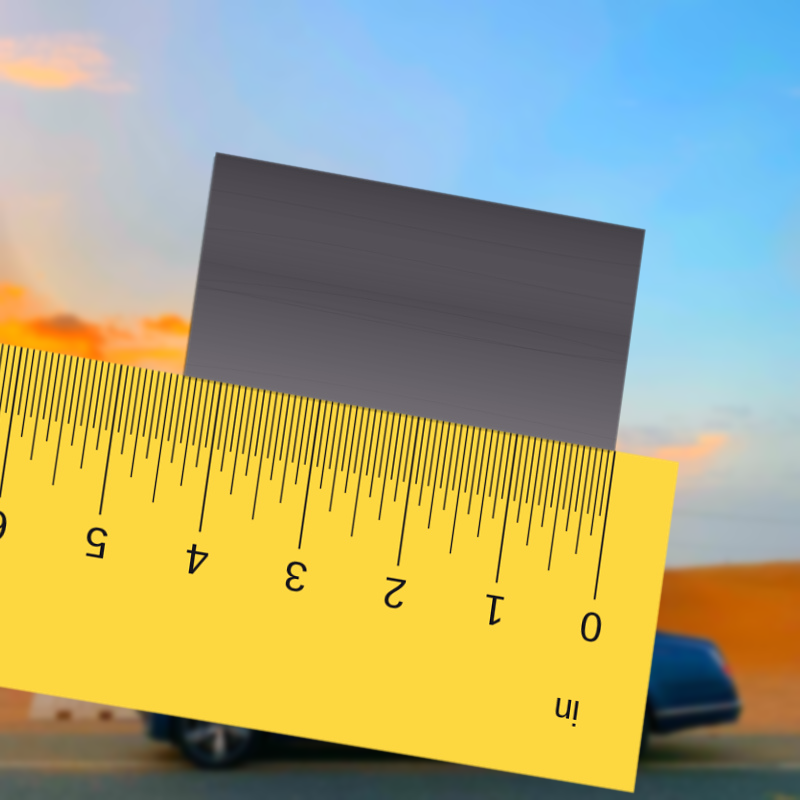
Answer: 4.375 in
